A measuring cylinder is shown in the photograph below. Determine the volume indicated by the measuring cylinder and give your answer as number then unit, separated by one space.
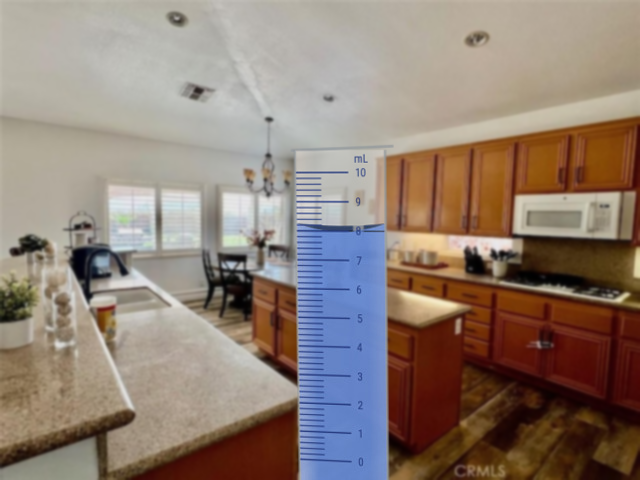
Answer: 8 mL
